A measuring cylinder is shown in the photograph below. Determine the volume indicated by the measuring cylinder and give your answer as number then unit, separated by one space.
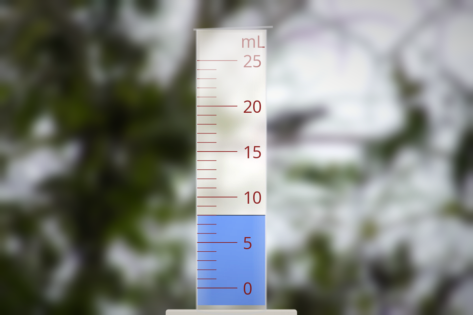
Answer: 8 mL
